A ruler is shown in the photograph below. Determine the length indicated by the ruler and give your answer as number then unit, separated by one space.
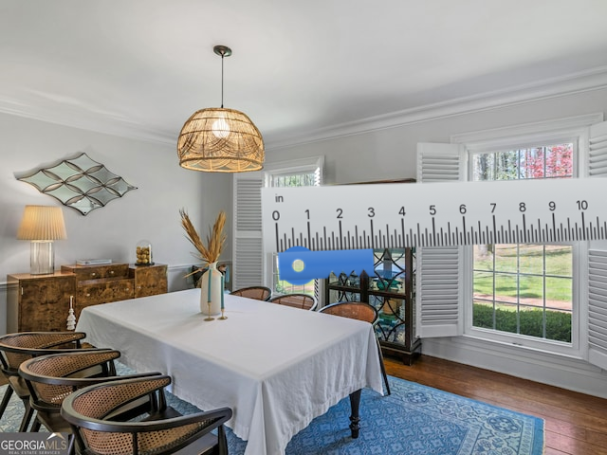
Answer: 3 in
